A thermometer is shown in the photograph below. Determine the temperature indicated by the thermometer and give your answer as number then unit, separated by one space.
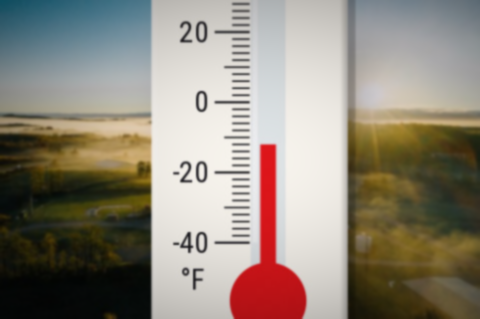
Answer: -12 °F
